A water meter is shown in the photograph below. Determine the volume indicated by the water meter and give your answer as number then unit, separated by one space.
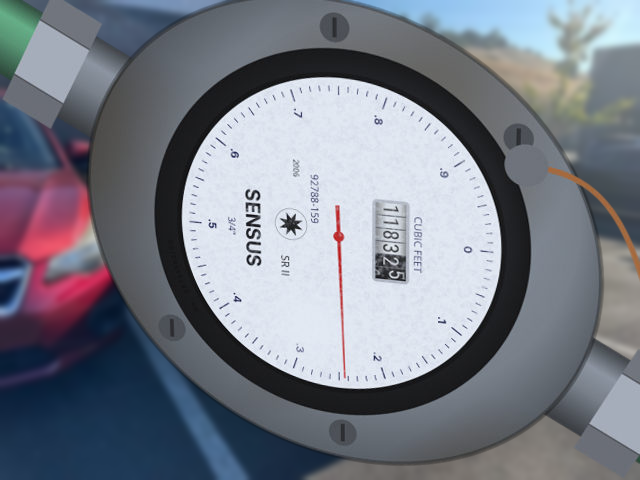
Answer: 118325.24 ft³
